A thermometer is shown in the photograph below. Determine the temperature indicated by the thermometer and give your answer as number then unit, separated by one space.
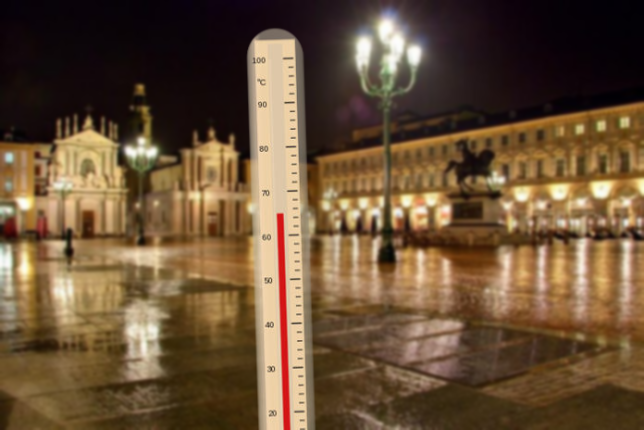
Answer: 65 °C
